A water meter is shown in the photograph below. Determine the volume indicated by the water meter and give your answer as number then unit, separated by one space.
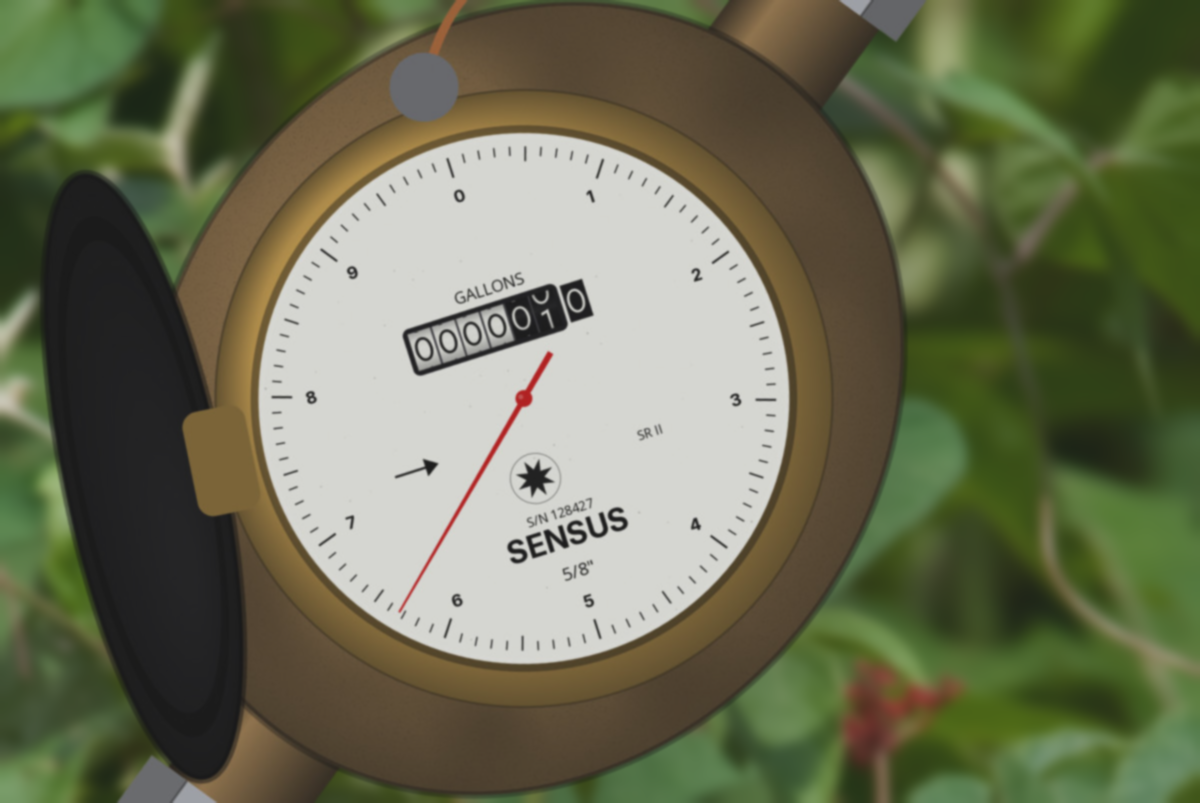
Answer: 6.3 gal
